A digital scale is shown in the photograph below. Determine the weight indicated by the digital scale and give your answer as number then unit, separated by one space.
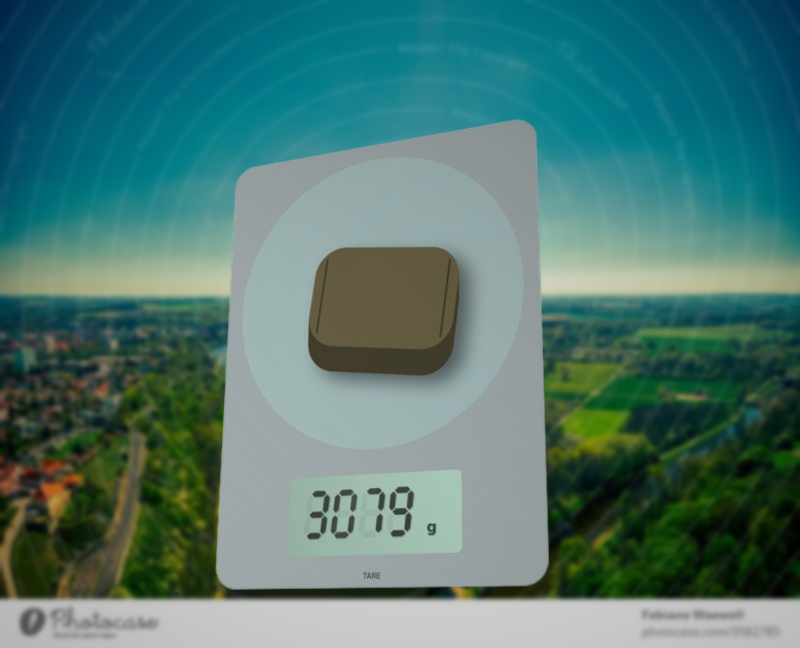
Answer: 3079 g
